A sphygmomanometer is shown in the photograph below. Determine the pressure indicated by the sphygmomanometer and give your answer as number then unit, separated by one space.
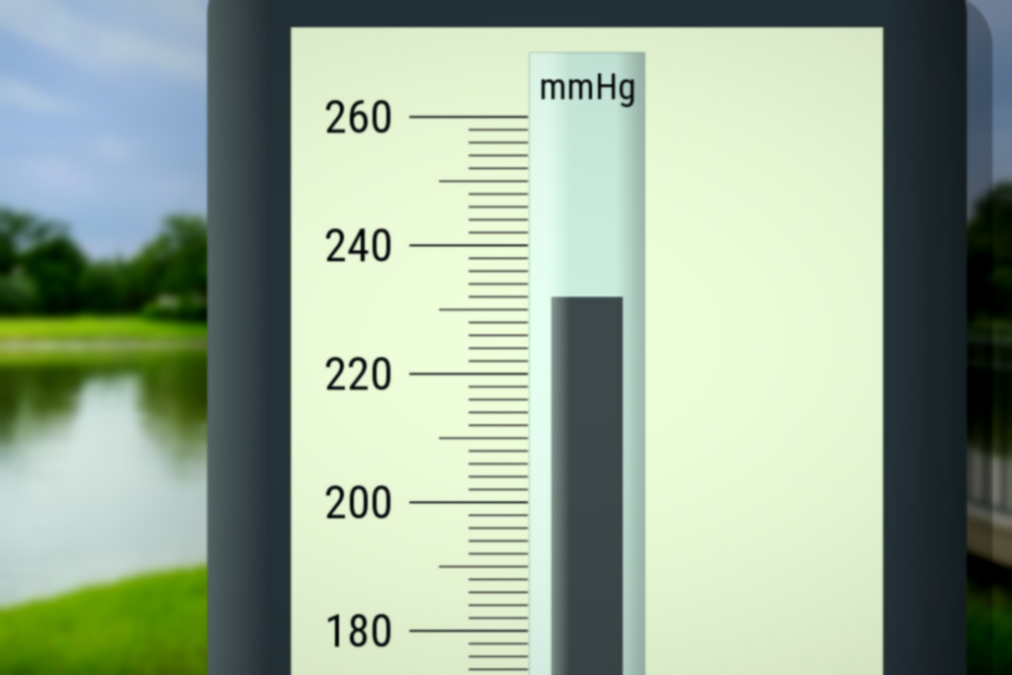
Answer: 232 mmHg
